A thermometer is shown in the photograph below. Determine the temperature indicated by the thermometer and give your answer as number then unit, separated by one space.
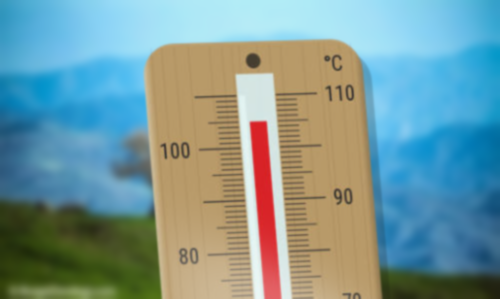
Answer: 105 °C
